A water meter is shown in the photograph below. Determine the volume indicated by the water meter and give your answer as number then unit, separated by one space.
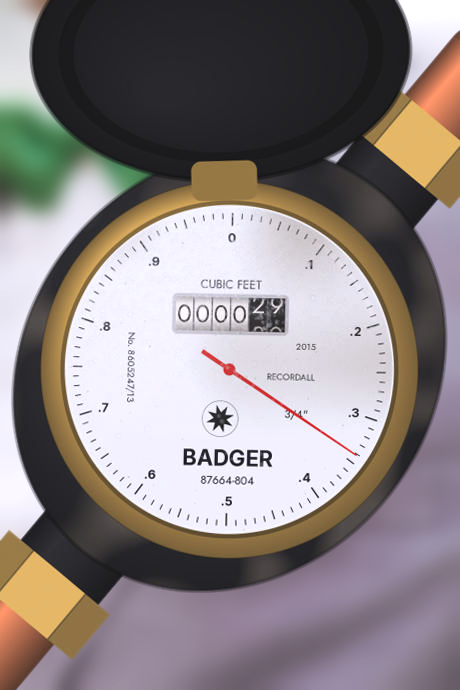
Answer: 29.34 ft³
